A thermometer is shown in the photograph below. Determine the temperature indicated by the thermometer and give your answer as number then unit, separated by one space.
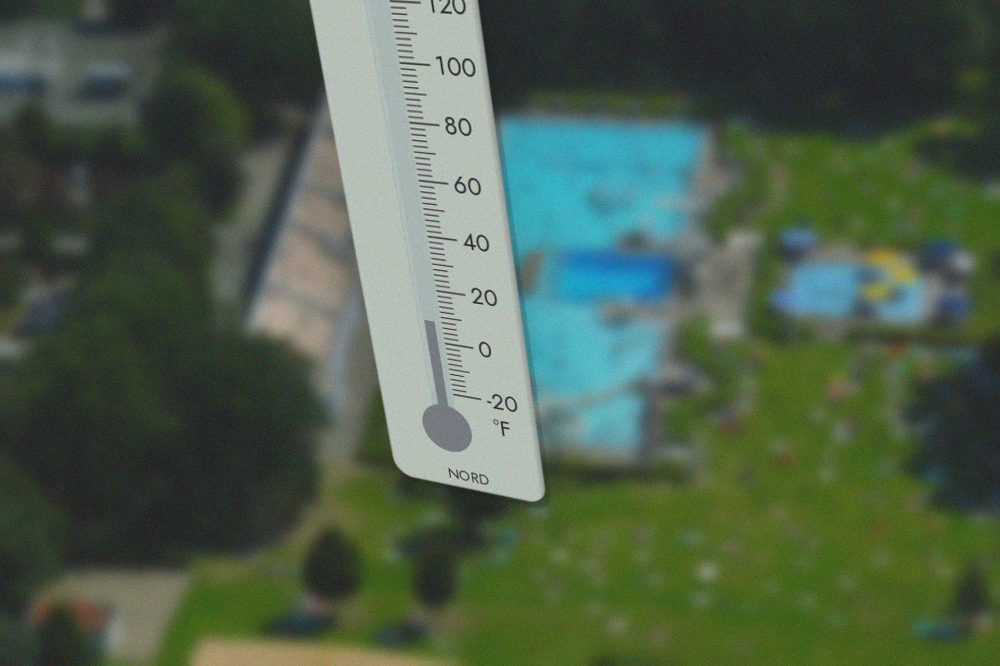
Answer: 8 °F
